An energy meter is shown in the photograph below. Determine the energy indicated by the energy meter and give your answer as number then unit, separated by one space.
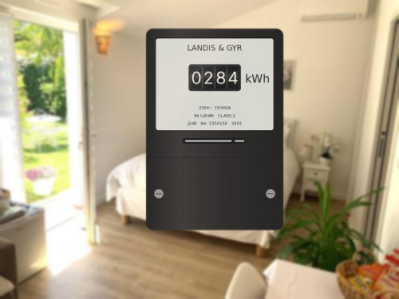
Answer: 284 kWh
